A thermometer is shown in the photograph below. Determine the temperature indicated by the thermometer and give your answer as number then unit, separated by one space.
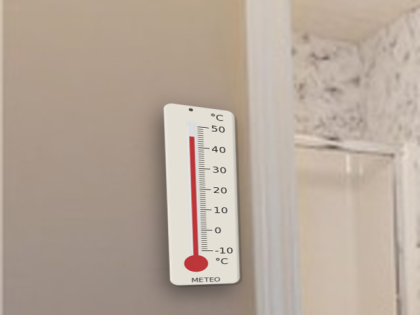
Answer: 45 °C
